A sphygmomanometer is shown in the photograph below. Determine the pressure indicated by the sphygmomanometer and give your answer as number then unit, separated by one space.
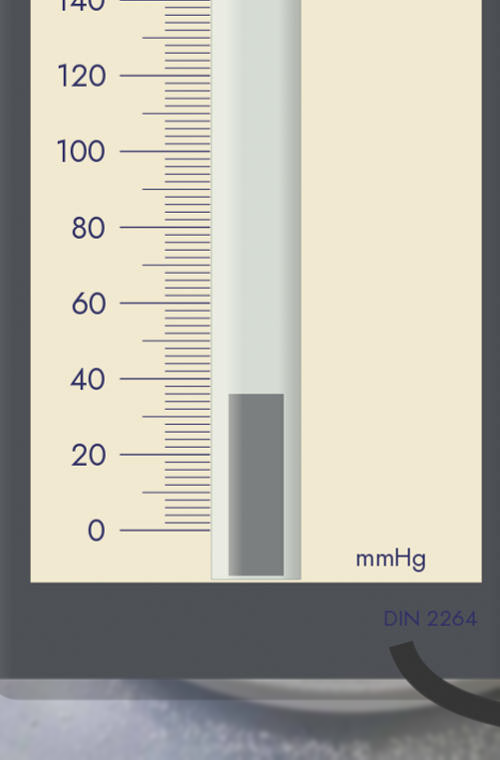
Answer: 36 mmHg
